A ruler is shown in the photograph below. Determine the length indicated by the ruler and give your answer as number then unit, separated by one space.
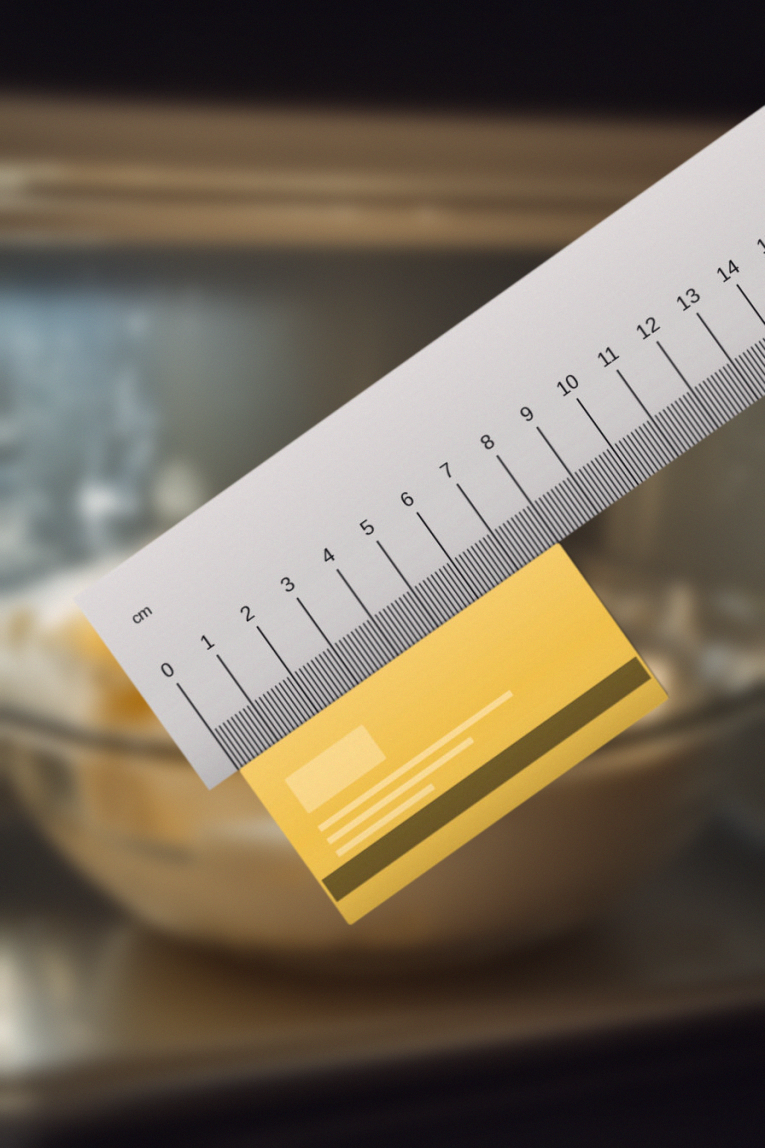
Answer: 8 cm
